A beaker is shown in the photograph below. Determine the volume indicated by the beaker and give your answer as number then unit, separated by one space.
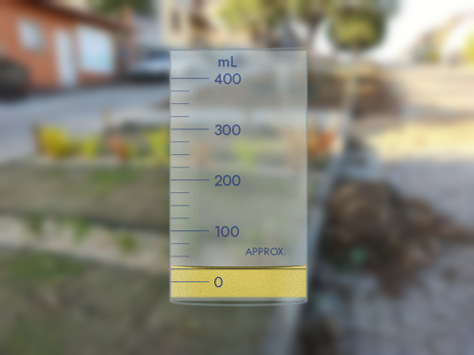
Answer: 25 mL
